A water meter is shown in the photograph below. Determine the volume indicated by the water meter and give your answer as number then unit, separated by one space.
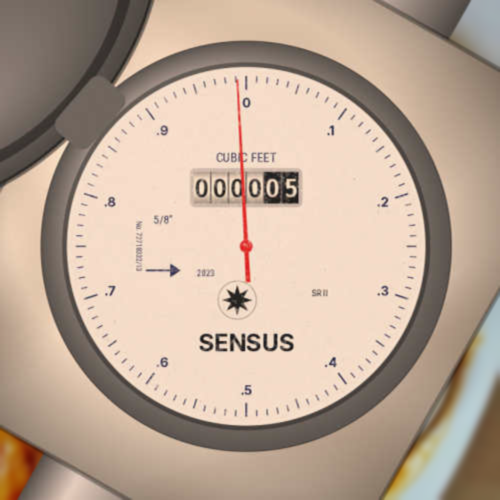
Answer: 4.99 ft³
